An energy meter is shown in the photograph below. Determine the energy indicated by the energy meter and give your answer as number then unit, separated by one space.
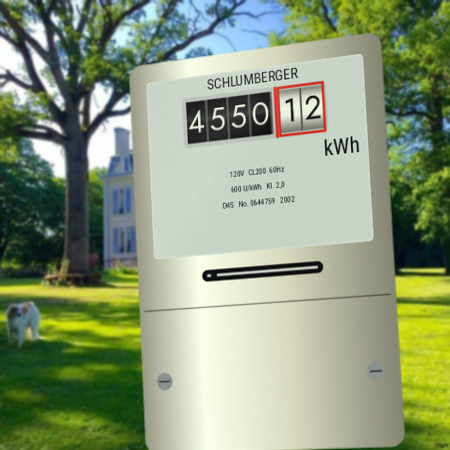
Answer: 4550.12 kWh
